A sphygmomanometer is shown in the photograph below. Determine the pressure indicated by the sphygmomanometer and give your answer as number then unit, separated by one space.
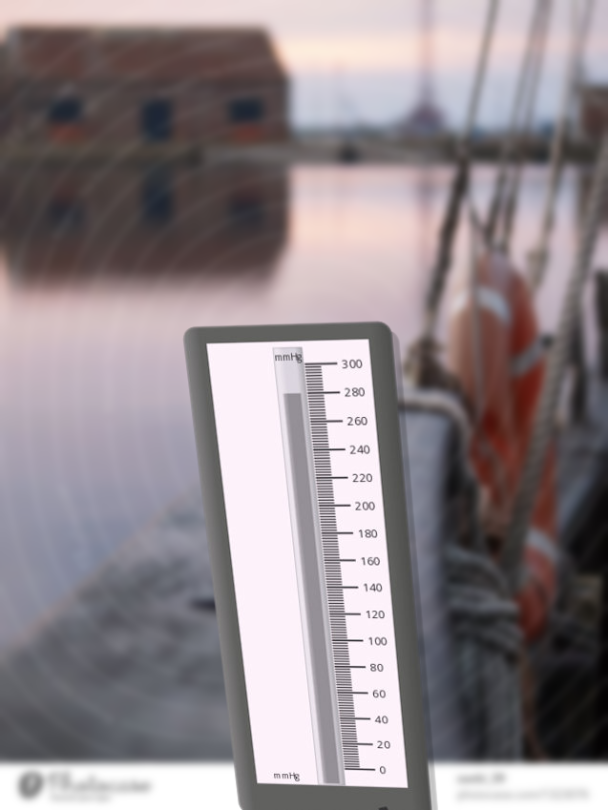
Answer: 280 mmHg
